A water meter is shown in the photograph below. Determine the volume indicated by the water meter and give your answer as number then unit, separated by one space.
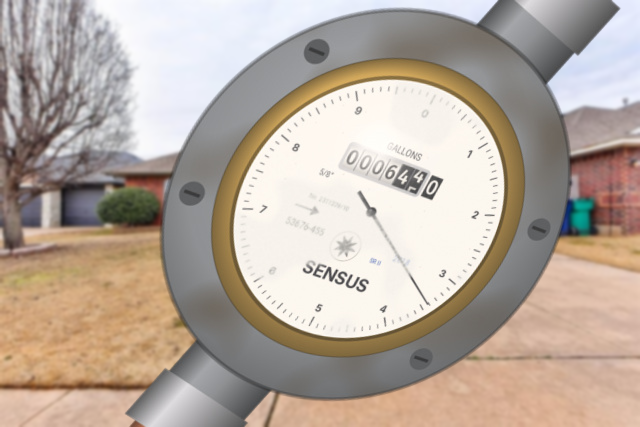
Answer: 6443.4 gal
